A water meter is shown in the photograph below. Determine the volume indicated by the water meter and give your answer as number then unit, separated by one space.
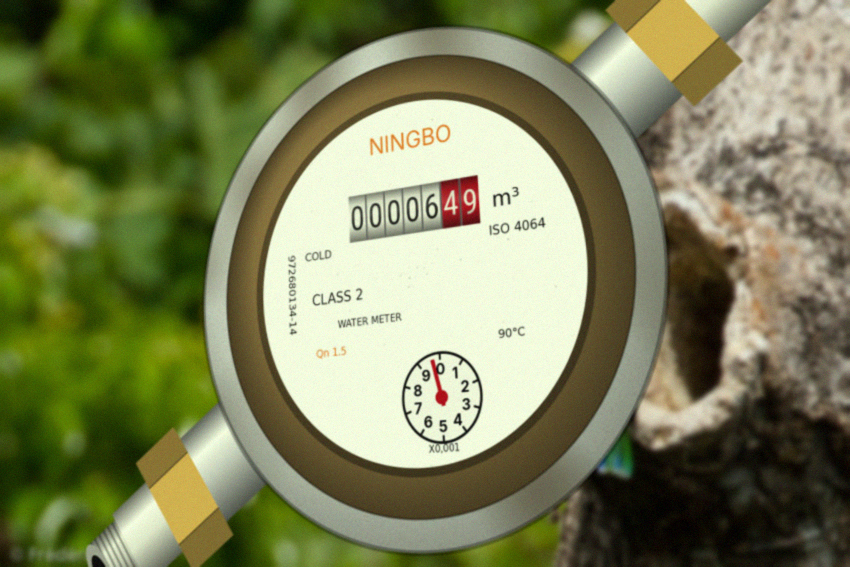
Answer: 6.489 m³
